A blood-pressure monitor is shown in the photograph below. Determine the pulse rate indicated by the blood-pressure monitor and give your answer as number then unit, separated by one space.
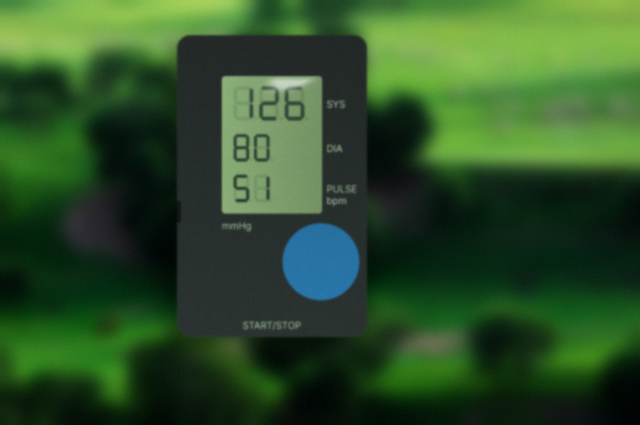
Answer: 51 bpm
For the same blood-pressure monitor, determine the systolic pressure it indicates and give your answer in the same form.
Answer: 126 mmHg
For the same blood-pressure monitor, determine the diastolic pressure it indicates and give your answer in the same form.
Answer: 80 mmHg
